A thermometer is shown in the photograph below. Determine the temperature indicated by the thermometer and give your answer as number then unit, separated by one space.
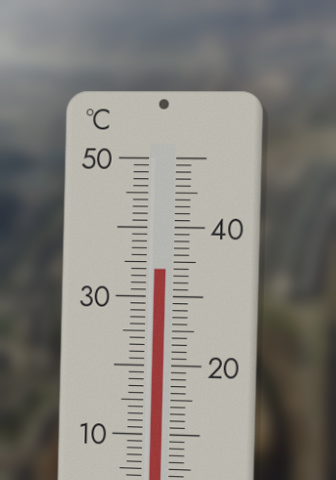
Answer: 34 °C
